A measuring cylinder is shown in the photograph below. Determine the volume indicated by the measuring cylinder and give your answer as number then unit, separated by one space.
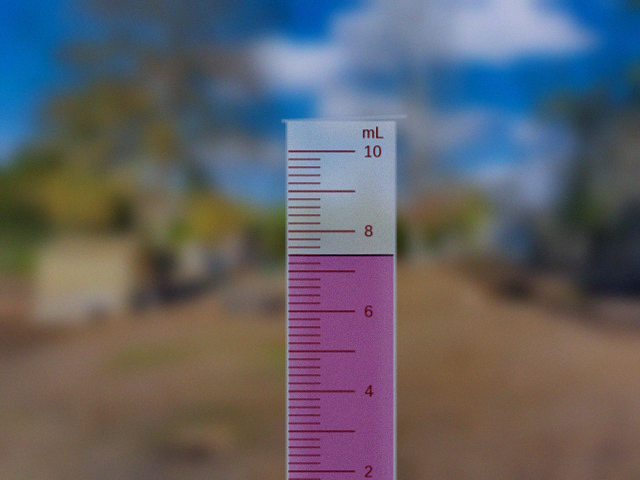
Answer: 7.4 mL
